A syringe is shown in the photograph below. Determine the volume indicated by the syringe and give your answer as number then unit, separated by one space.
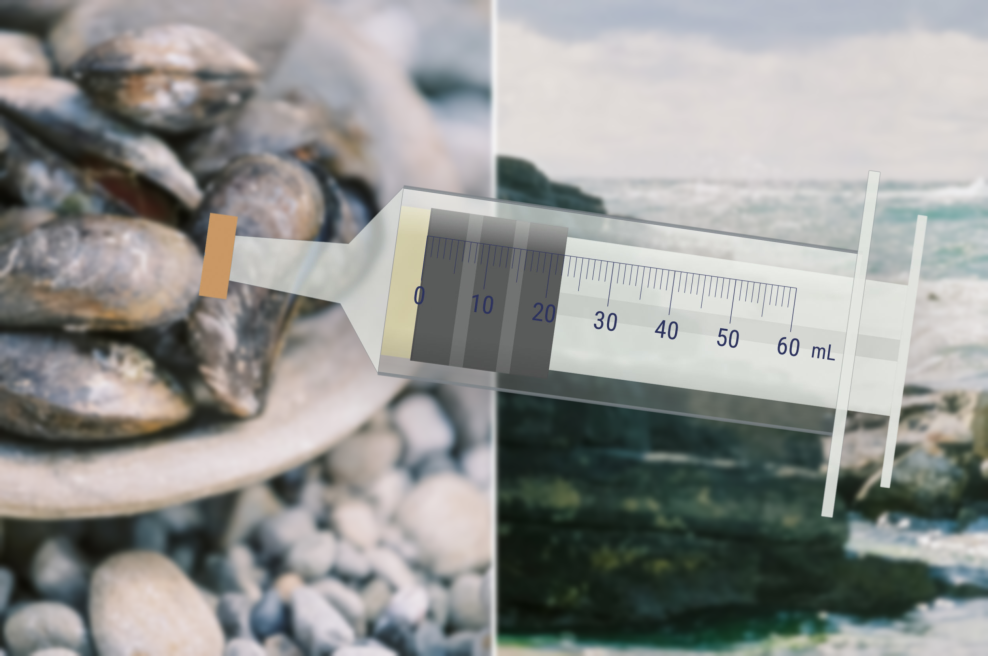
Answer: 0 mL
